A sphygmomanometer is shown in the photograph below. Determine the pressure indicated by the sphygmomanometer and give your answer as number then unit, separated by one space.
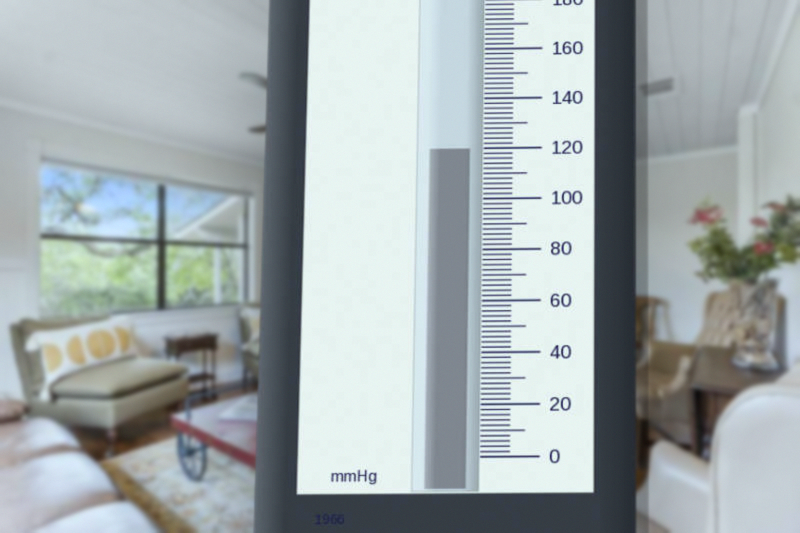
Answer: 120 mmHg
